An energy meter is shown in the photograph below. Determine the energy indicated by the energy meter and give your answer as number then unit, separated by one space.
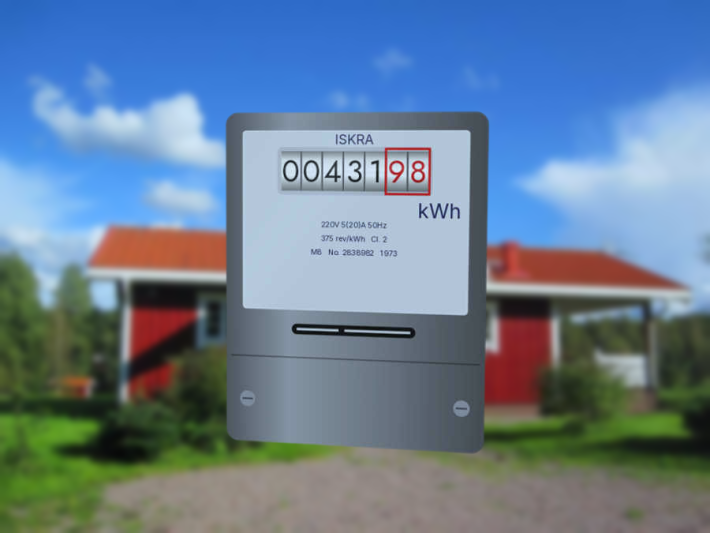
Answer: 431.98 kWh
